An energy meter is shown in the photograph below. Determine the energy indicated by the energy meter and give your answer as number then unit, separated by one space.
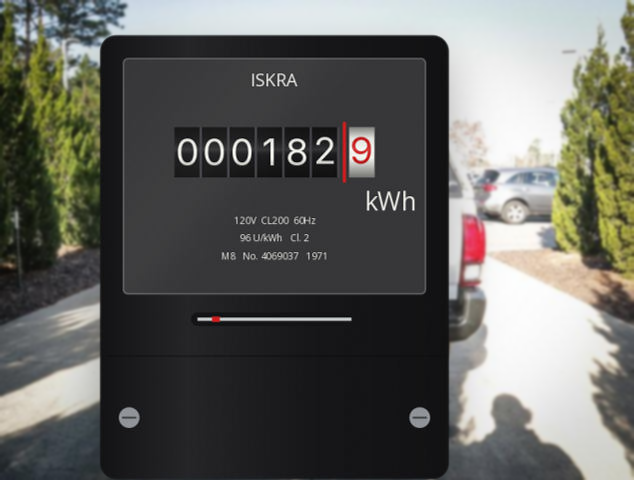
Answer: 182.9 kWh
